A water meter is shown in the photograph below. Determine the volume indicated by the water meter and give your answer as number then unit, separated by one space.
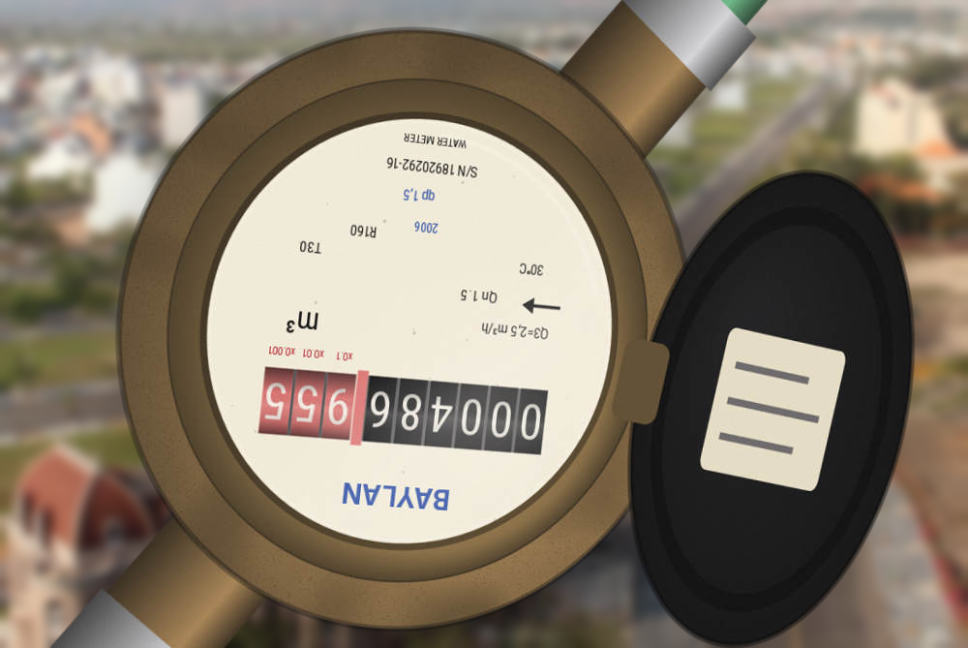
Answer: 486.955 m³
